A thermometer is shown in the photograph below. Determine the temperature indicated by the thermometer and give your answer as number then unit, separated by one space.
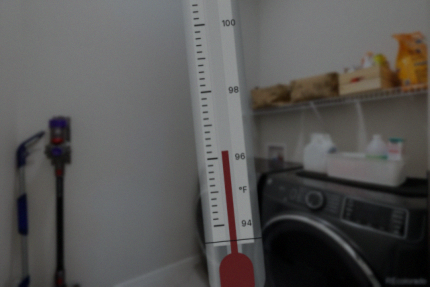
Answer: 96.2 °F
